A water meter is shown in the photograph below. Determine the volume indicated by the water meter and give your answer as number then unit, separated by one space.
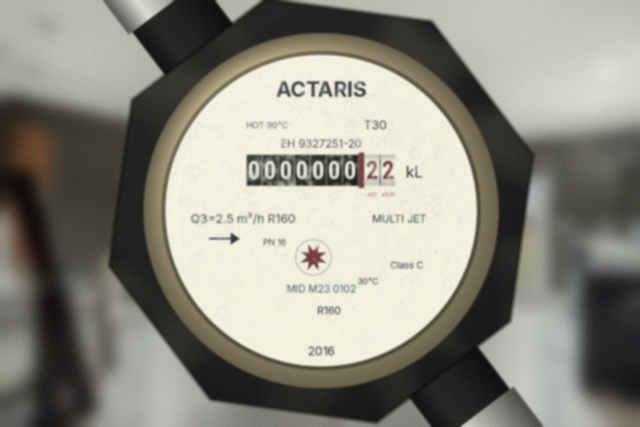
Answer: 0.22 kL
